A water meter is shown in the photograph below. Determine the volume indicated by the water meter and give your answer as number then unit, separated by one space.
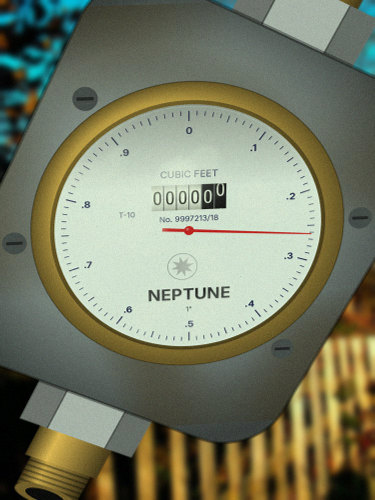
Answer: 0.26 ft³
